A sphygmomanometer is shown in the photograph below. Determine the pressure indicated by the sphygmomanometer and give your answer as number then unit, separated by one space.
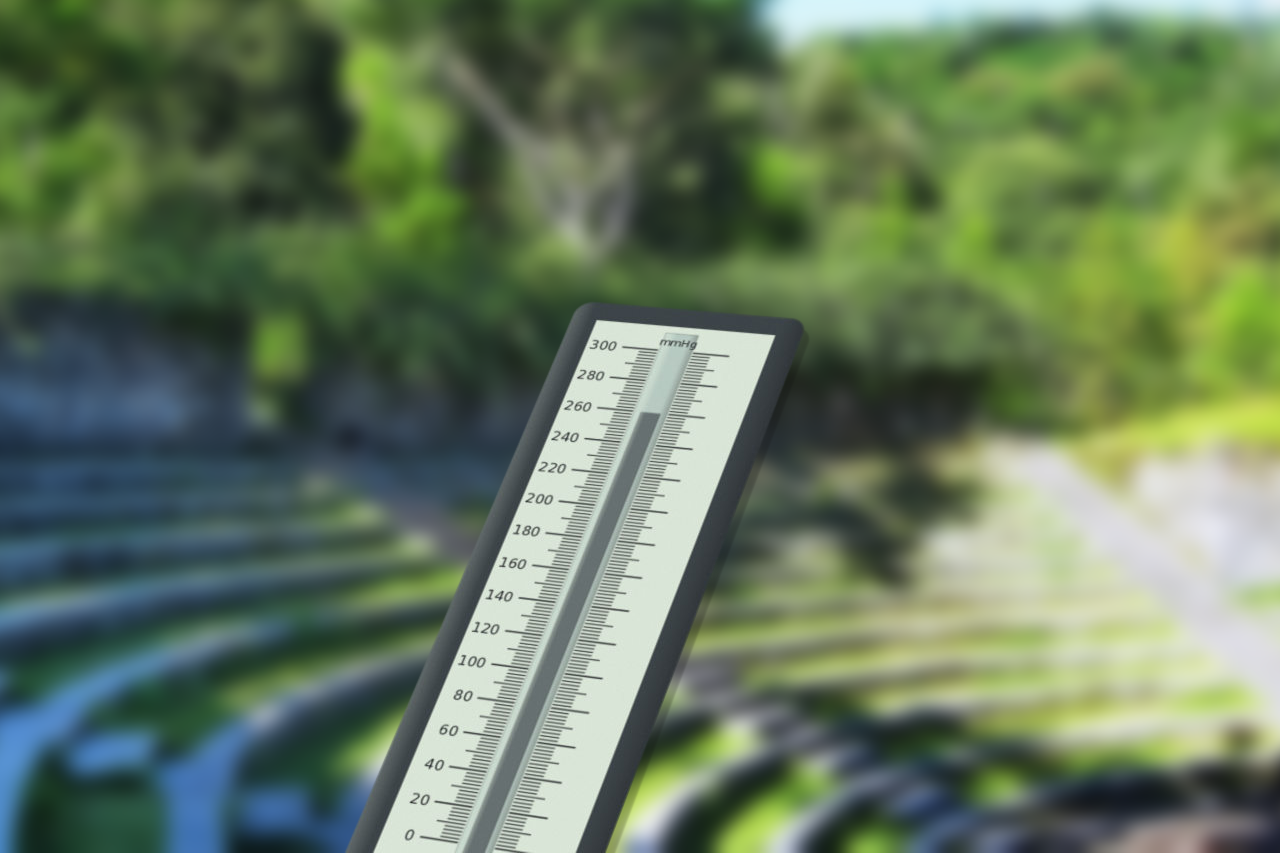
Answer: 260 mmHg
